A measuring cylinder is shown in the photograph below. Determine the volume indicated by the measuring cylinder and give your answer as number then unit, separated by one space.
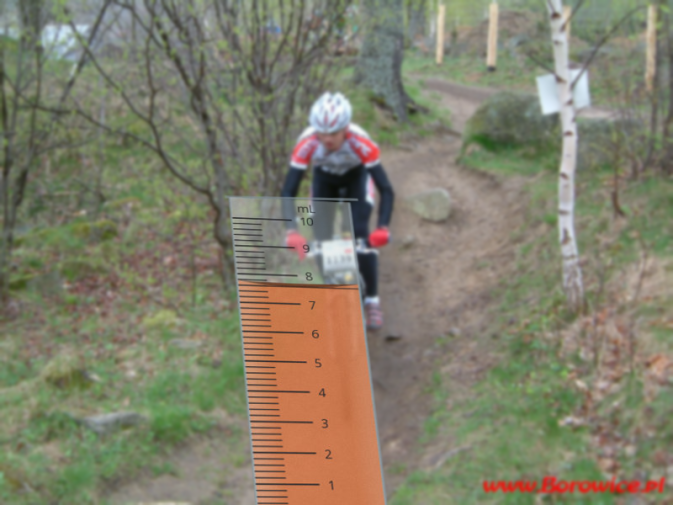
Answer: 7.6 mL
